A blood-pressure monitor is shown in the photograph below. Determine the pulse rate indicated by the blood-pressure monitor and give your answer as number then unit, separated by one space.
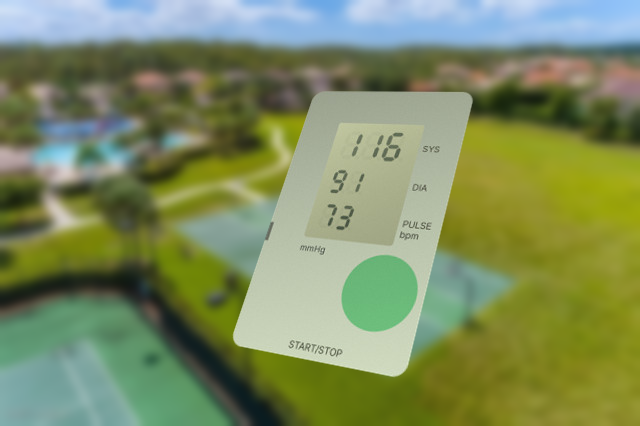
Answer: 73 bpm
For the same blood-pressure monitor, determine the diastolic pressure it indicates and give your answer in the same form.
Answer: 91 mmHg
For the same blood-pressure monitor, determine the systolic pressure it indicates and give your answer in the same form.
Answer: 116 mmHg
